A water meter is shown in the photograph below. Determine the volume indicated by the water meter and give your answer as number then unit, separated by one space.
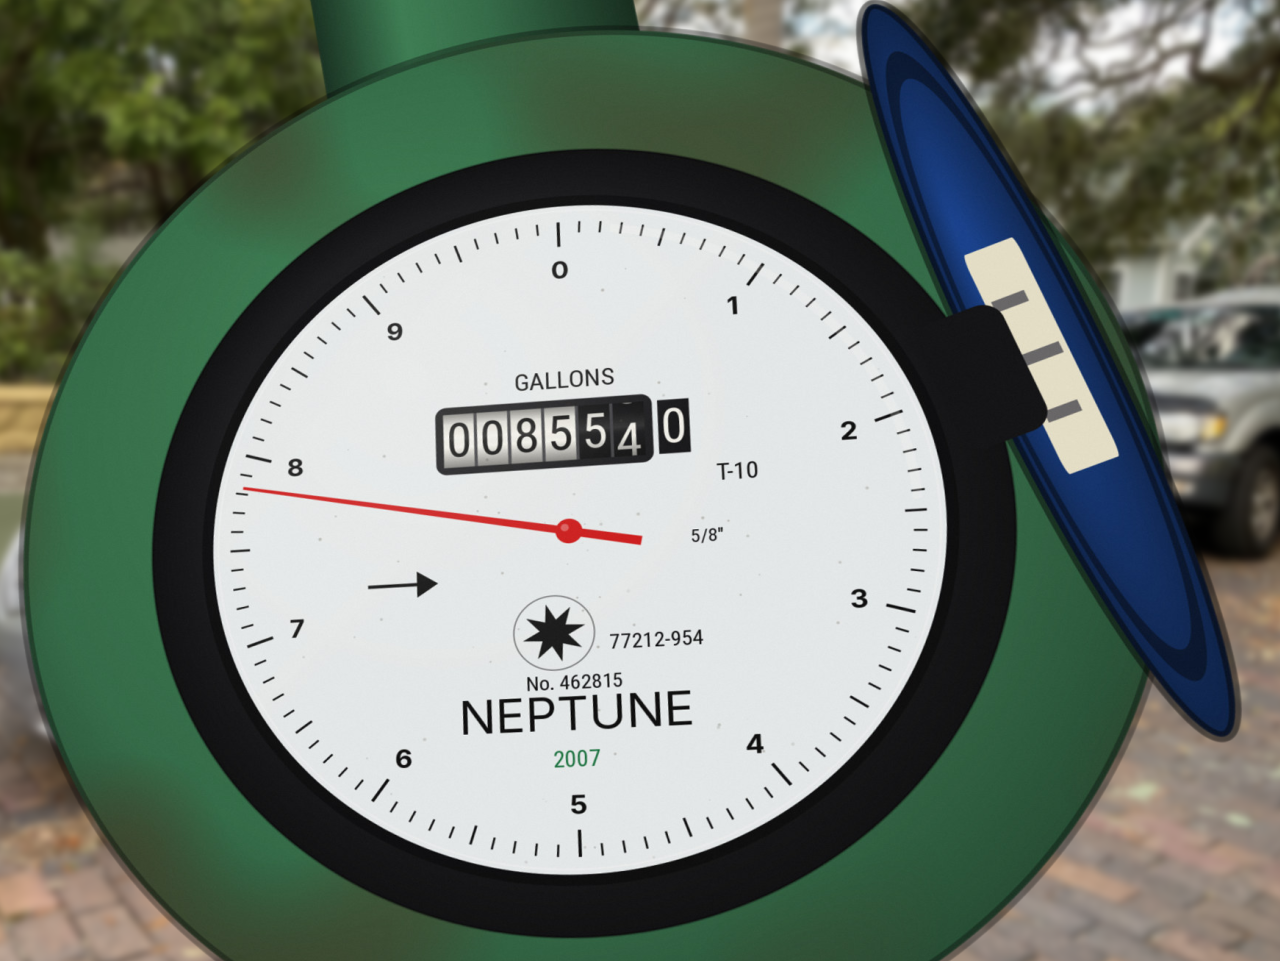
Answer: 85537.8 gal
